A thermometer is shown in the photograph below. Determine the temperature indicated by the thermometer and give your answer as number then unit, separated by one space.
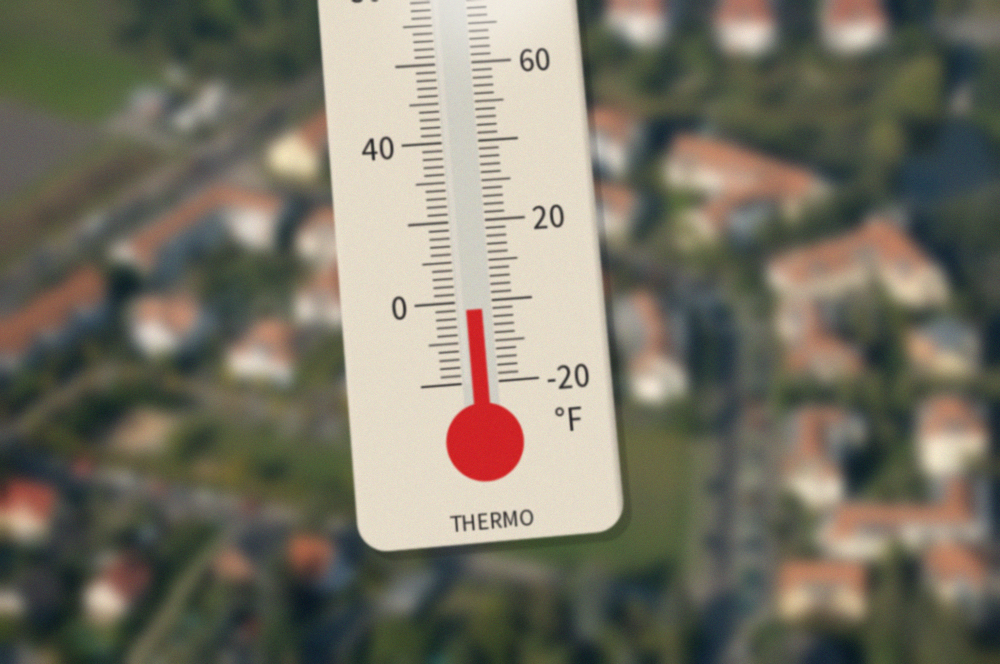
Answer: -2 °F
